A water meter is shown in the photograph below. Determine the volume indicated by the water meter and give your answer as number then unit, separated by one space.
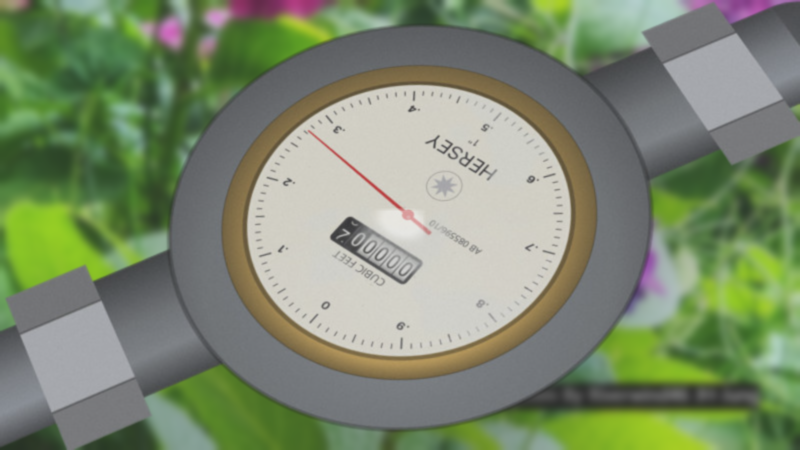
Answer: 2.27 ft³
